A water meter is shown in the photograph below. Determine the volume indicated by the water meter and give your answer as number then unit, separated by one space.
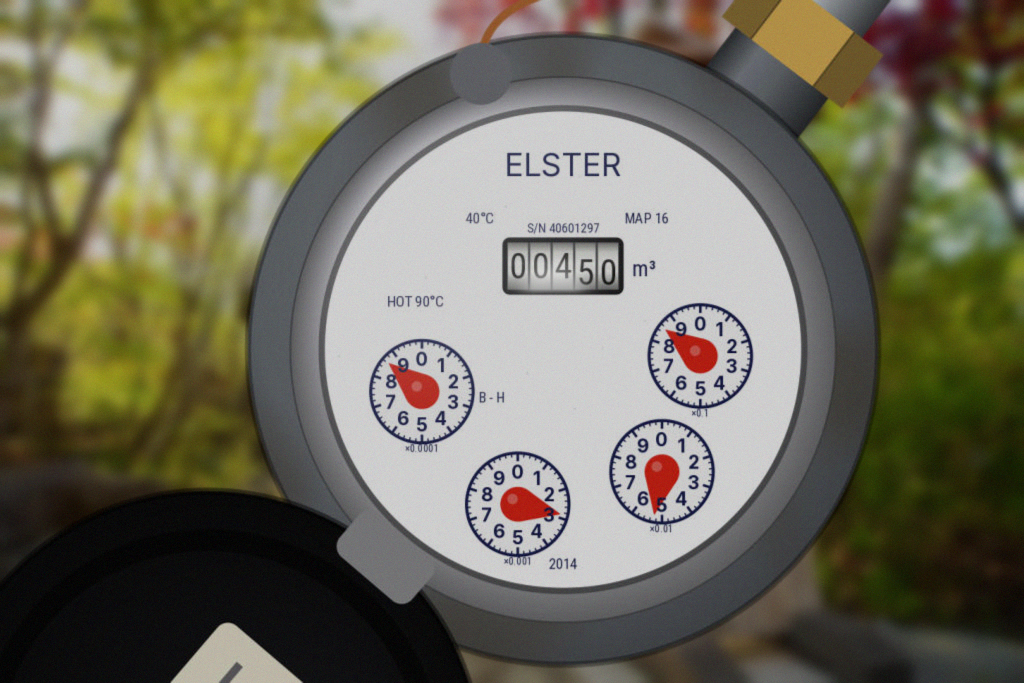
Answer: 449.8528 m³
